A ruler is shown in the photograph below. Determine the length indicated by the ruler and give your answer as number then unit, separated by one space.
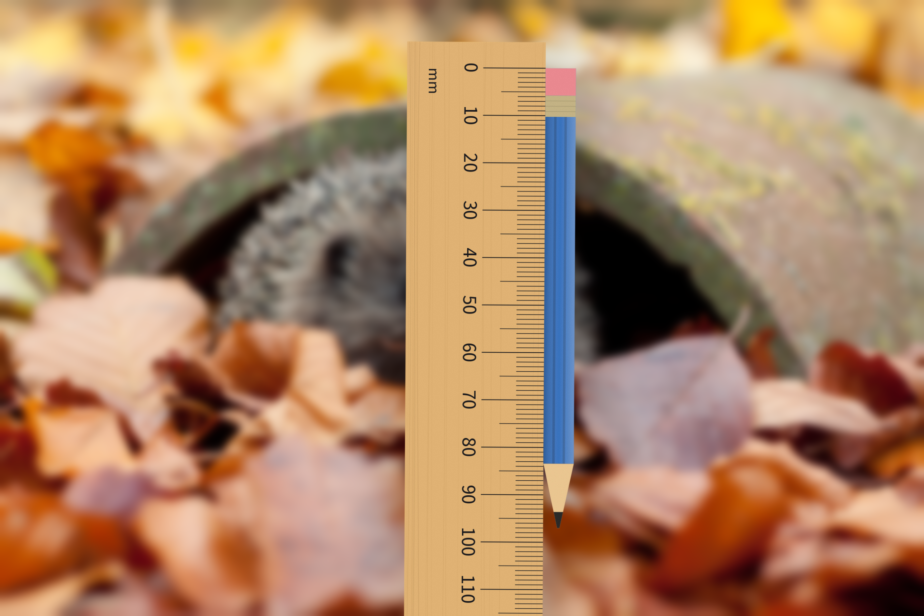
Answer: 97 mm
